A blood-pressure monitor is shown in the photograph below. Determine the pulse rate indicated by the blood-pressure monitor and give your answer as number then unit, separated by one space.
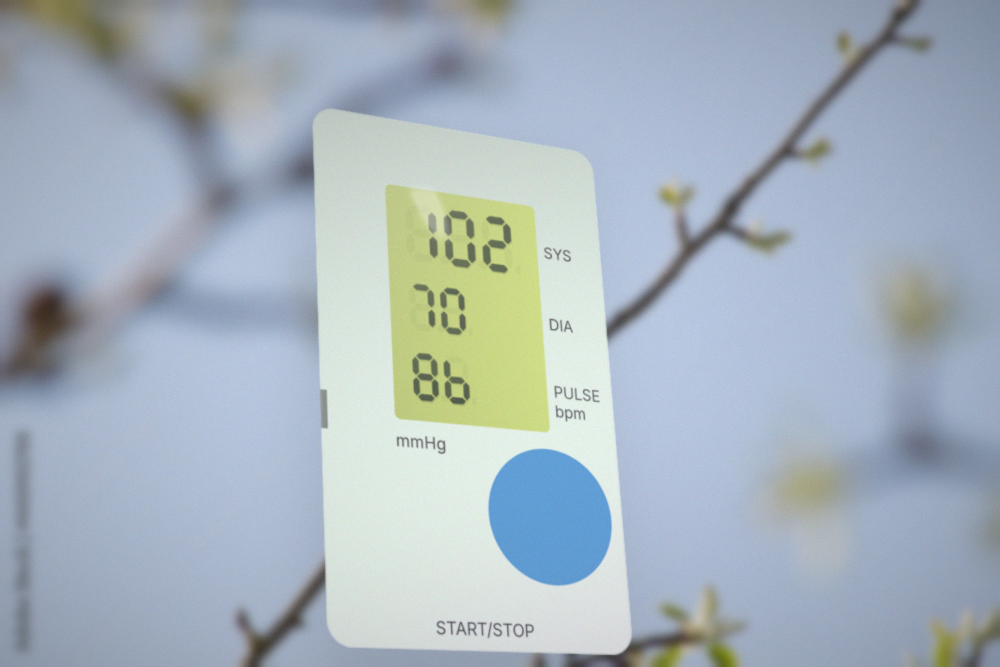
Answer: 86 bpm
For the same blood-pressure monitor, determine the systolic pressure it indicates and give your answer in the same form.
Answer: 102 mmHg
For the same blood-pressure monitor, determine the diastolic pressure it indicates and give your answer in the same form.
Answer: 70 mmHg
